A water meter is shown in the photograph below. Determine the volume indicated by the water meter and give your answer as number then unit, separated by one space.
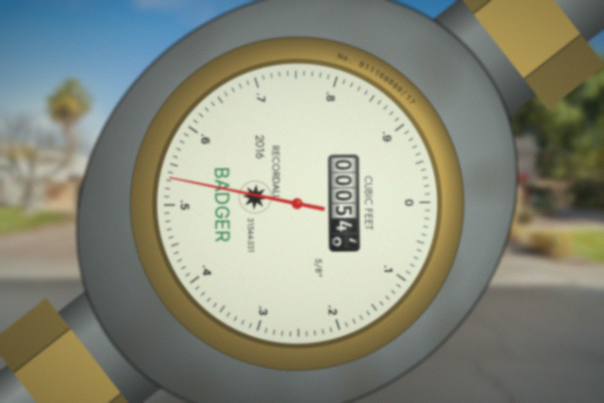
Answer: 547.53 ft³
